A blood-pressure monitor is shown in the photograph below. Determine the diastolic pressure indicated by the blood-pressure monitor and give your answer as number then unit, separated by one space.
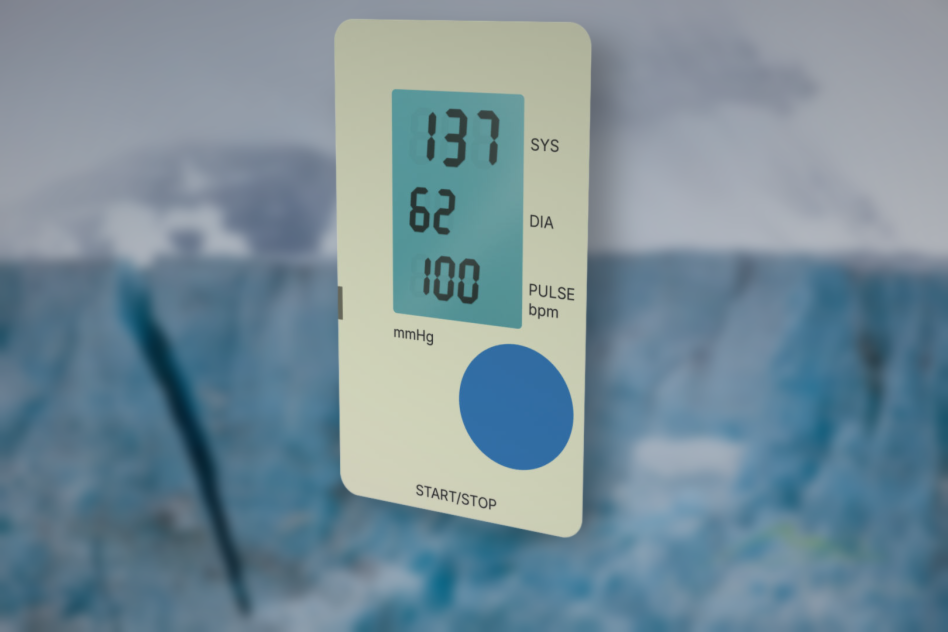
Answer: 62 mmHg
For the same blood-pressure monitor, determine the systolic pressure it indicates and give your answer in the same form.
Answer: 137 mmHg
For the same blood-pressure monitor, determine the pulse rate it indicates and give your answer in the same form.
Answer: 100 bpm
